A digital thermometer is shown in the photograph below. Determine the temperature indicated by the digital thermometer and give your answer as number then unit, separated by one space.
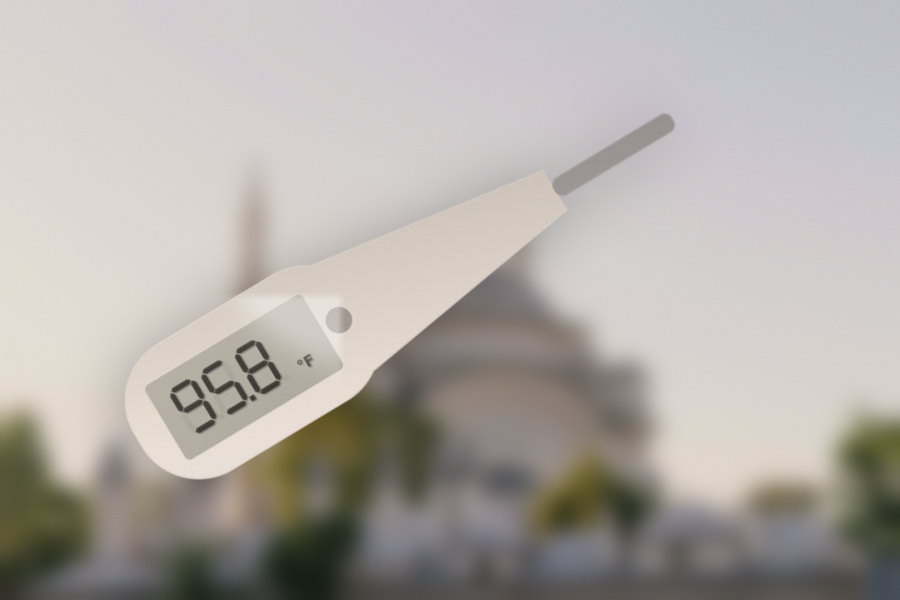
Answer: 95.8 °F
